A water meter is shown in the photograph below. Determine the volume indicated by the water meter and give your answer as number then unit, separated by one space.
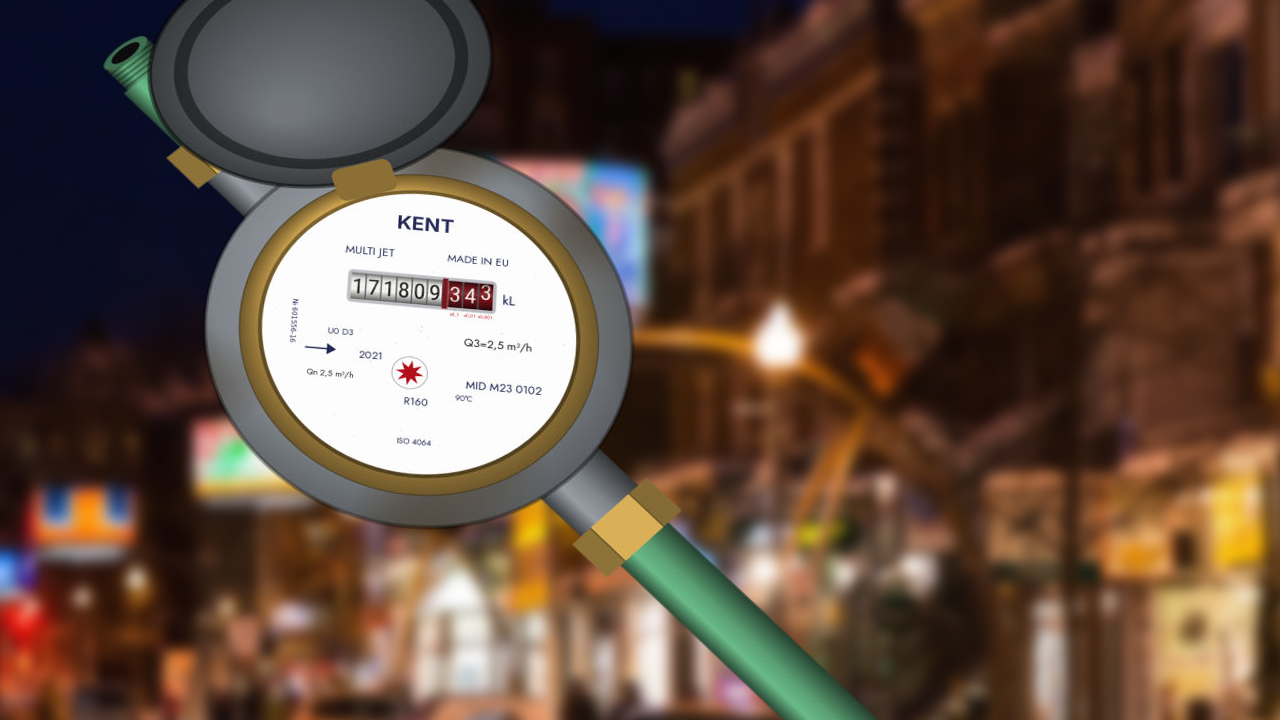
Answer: 171809.343 kL
